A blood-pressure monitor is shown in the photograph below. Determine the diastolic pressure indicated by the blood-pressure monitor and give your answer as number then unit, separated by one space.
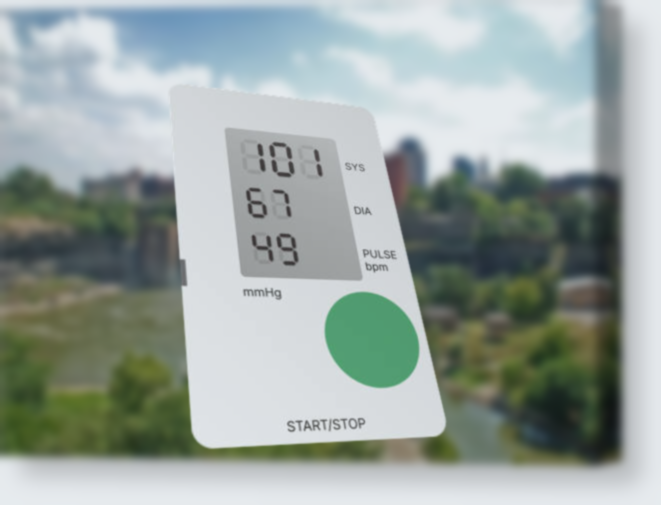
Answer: 67 mmHg
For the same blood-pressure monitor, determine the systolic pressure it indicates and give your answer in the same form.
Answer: 101 mmHg
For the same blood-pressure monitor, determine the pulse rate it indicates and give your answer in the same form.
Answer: 49 bpm
